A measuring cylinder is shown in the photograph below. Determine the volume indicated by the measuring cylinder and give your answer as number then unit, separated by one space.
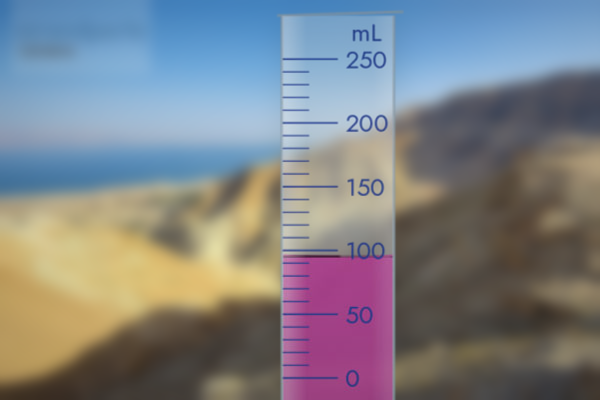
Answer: 95 mL
